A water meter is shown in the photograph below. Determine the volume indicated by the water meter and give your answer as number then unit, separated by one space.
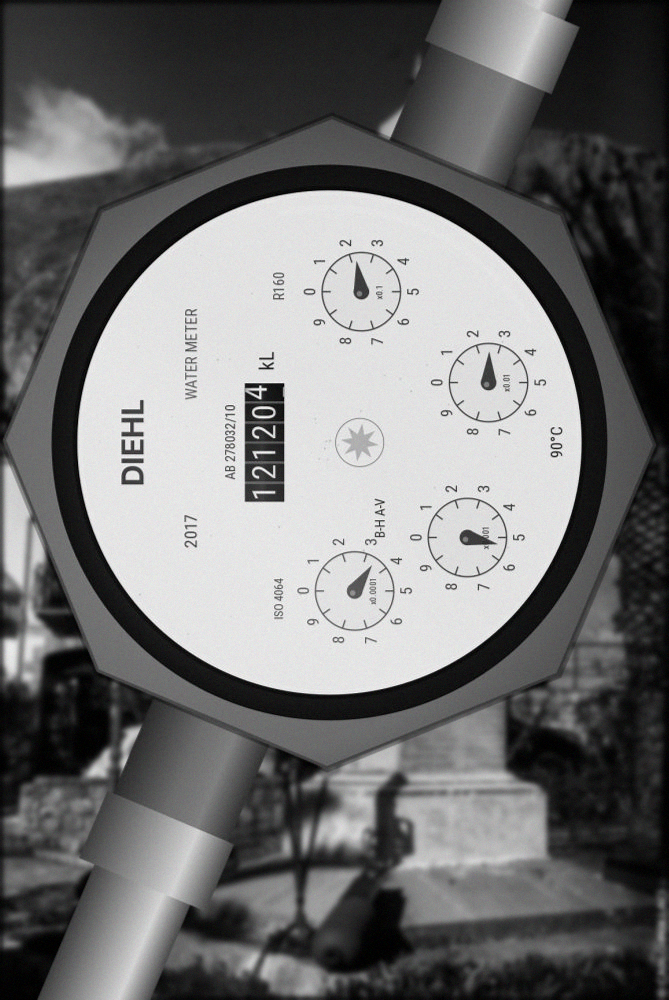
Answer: 121204.2253 kL
